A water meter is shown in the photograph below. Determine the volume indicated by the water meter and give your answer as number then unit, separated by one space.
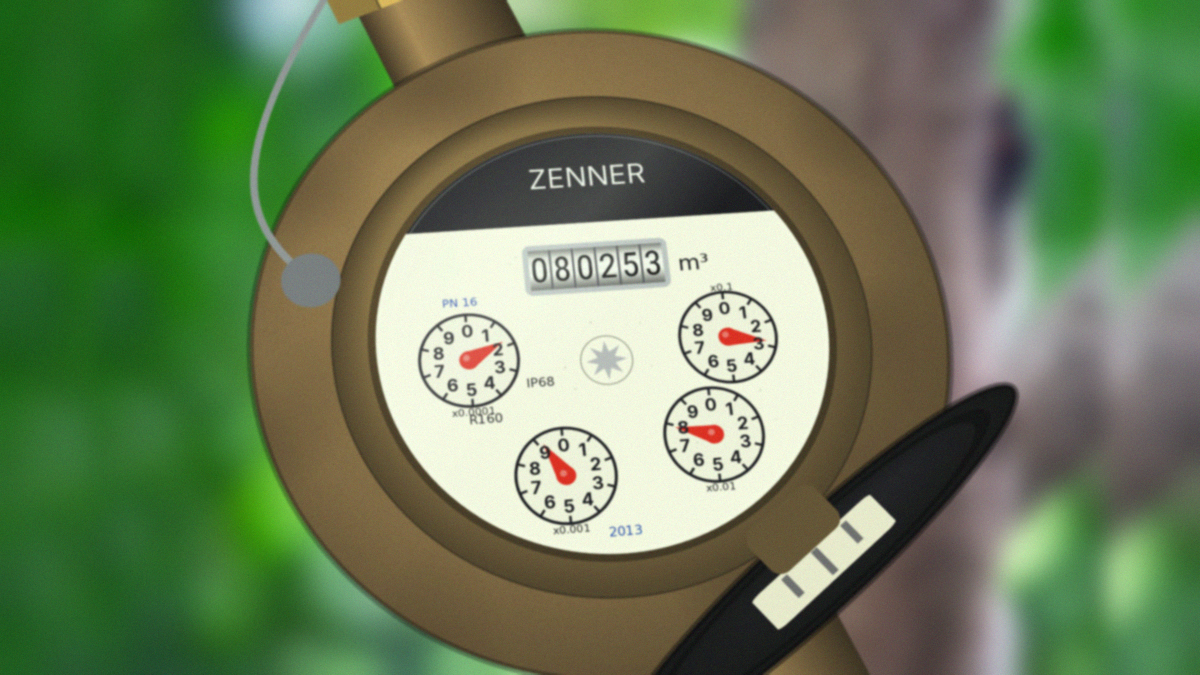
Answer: 80253.2791 m³
